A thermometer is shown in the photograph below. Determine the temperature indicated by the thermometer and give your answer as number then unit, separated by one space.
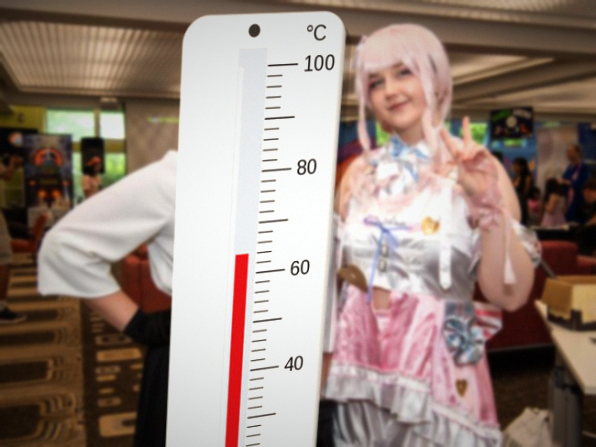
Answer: 64 °C
